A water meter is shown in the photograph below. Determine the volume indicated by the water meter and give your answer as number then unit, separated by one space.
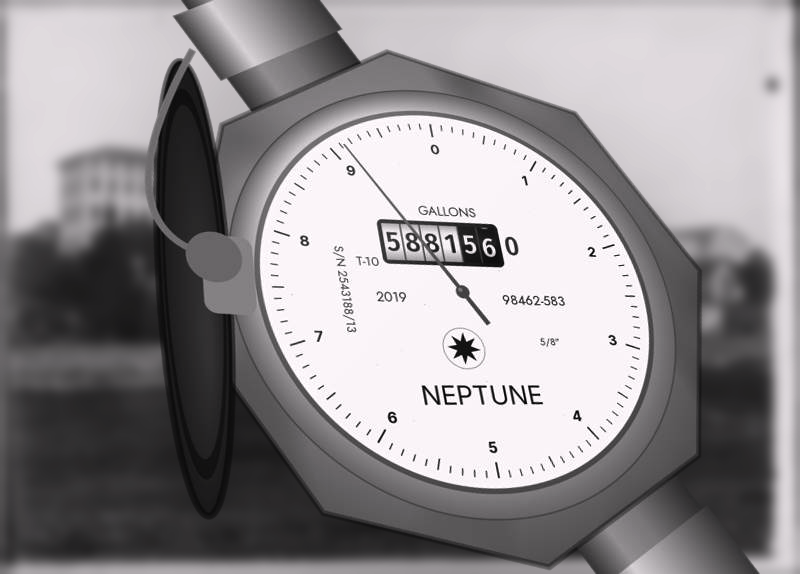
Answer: 5881559.1 gal
